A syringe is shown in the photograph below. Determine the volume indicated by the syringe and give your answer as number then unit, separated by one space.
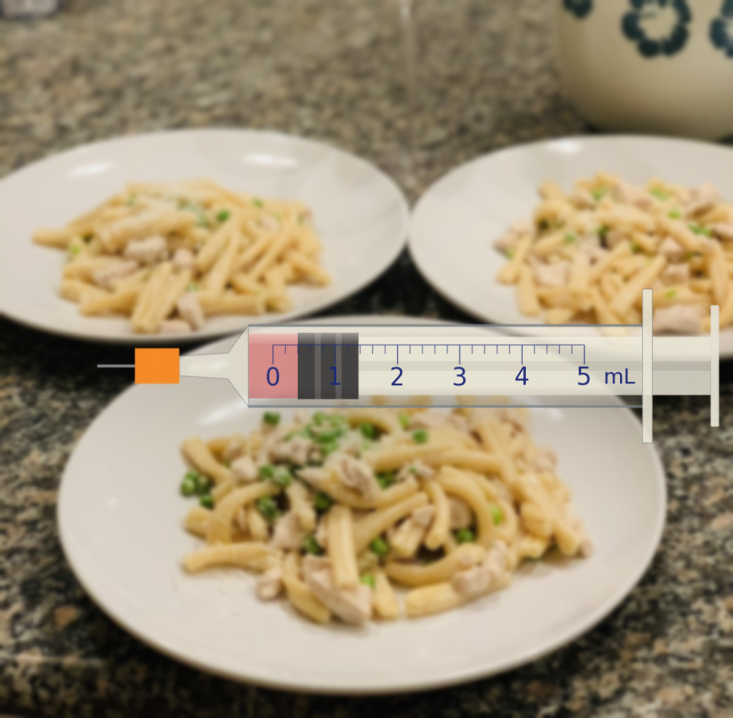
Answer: 0.4 mL
